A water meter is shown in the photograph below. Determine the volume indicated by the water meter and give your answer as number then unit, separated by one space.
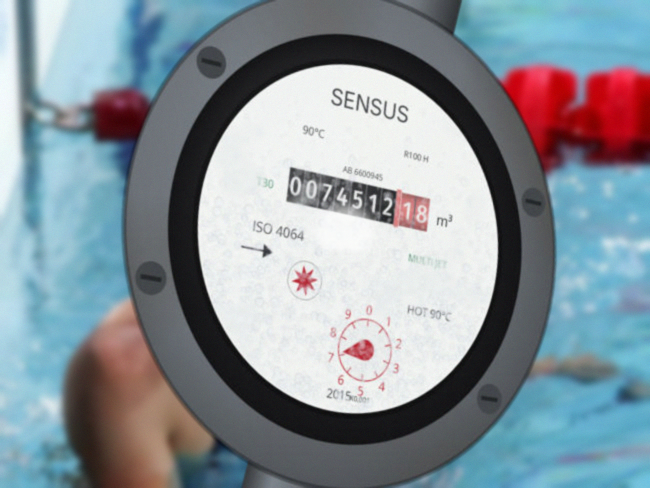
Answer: 74512.187 m³
